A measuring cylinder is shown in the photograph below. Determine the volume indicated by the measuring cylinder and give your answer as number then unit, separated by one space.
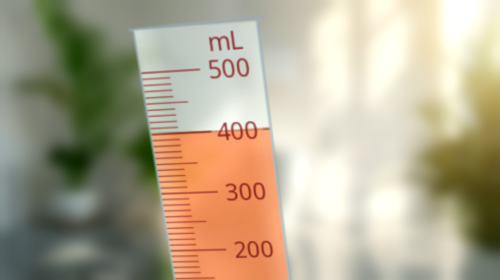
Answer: 400 mL
